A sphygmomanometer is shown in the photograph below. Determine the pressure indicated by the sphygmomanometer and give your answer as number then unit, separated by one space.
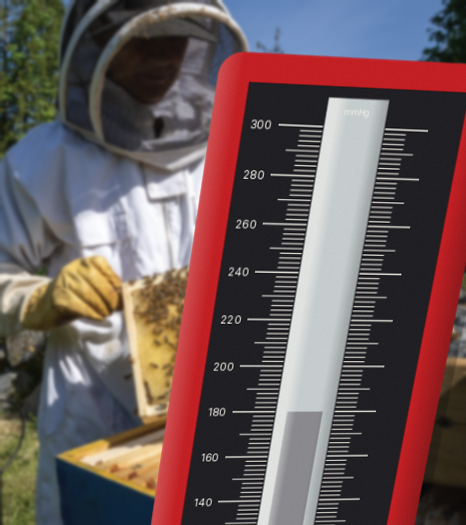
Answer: 180 mmHg
